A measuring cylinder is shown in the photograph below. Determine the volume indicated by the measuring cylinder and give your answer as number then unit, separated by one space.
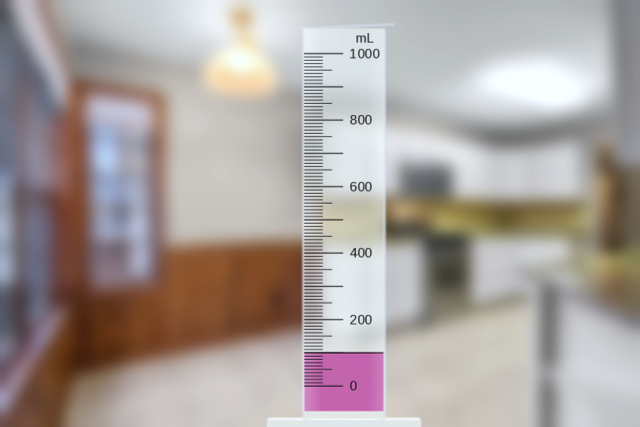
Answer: 100 mL
